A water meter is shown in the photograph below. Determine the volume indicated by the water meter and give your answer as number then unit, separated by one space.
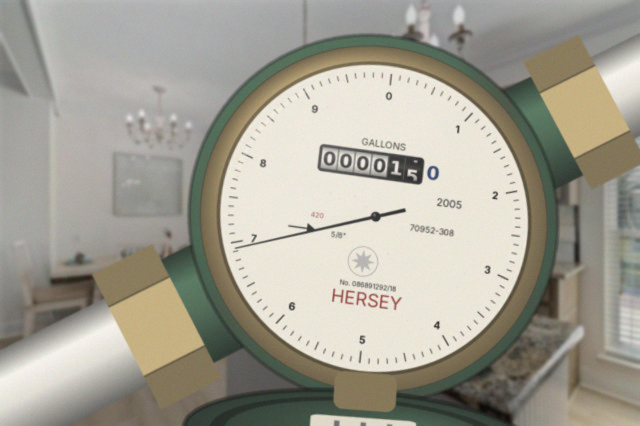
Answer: 146.9 gal
